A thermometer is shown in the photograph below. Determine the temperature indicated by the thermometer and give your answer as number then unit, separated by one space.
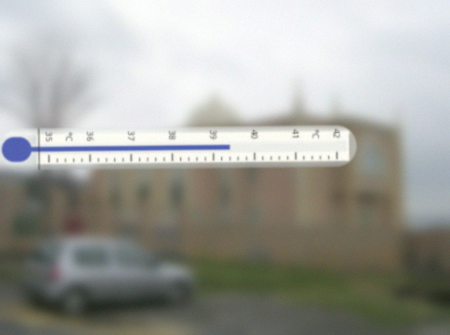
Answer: 39.4 °C
